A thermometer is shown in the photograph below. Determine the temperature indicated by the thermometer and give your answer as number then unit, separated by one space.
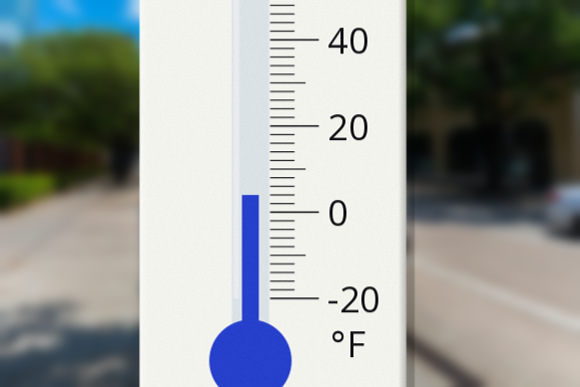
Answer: 4 °F
